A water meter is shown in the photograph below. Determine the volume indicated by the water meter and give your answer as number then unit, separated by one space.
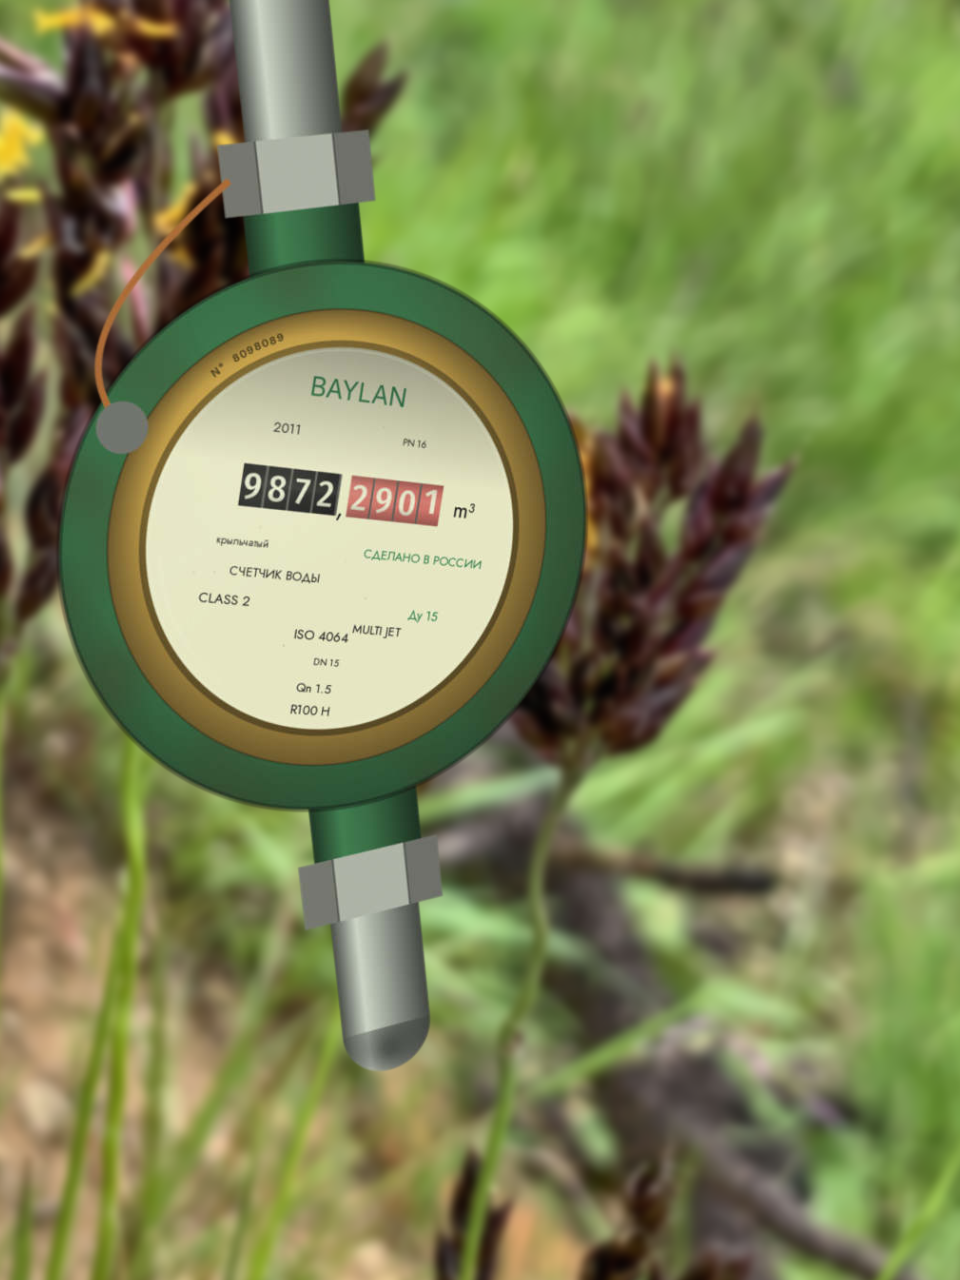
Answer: 9872.2901 m³
